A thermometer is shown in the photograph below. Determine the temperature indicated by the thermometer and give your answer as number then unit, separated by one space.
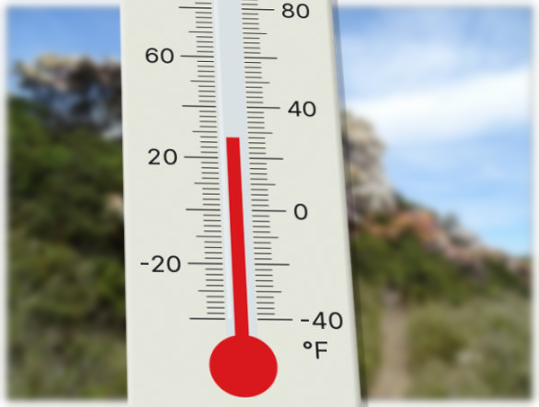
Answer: 28 °F
